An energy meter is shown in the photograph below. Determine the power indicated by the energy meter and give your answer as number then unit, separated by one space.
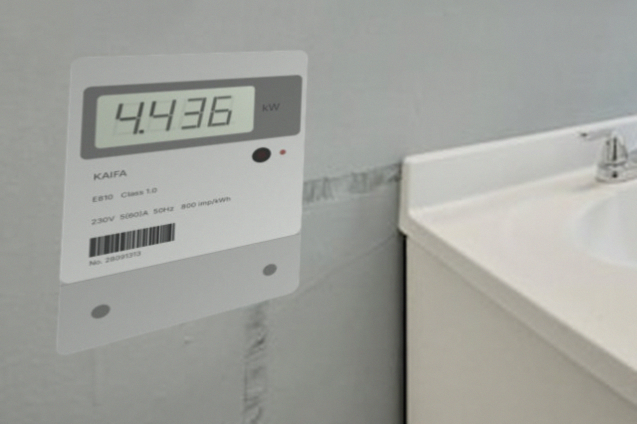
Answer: 4.436 kW
